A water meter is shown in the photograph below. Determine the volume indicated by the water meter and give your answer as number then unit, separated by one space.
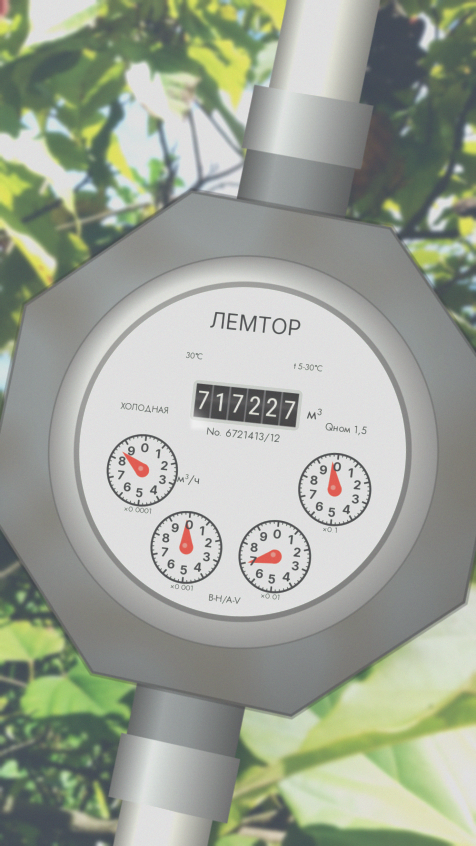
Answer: 717226.9698 m³
